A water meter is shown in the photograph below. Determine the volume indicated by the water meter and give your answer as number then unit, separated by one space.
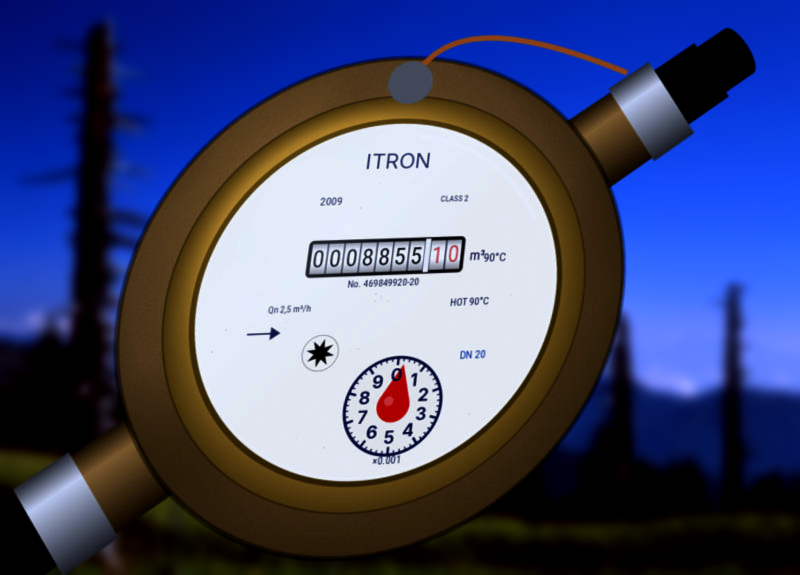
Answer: 8855.100 m³
